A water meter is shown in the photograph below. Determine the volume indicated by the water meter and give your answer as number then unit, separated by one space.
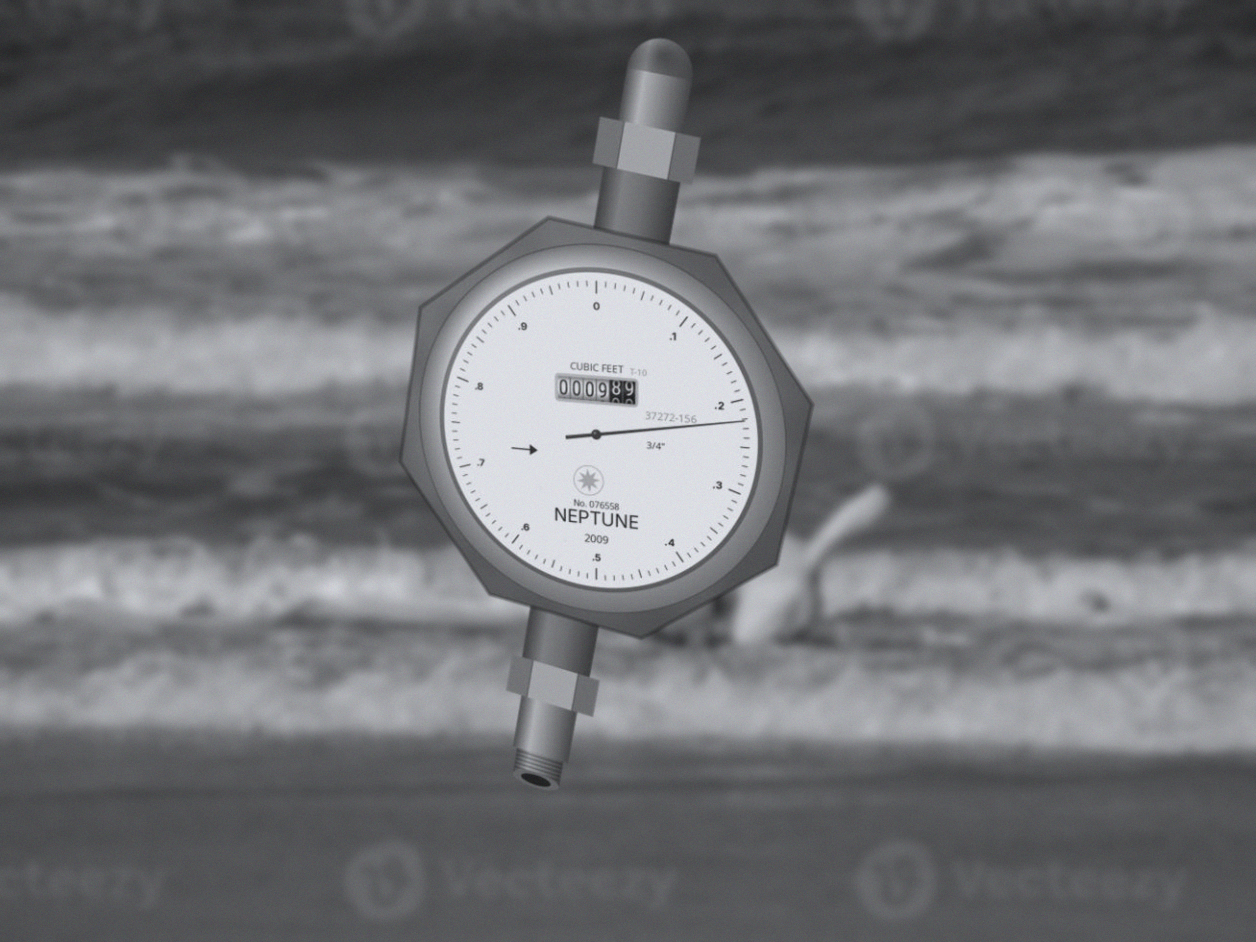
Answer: 989.22 ft³
